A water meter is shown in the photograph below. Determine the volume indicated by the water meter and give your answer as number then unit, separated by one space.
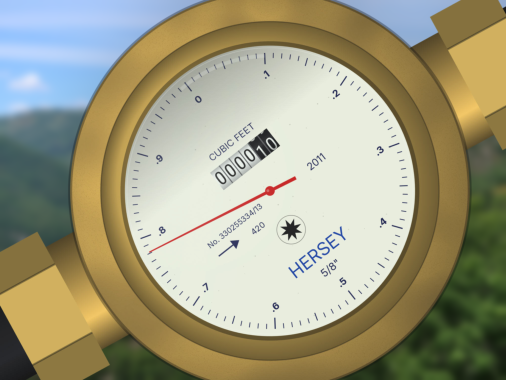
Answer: 9.78 ft³
